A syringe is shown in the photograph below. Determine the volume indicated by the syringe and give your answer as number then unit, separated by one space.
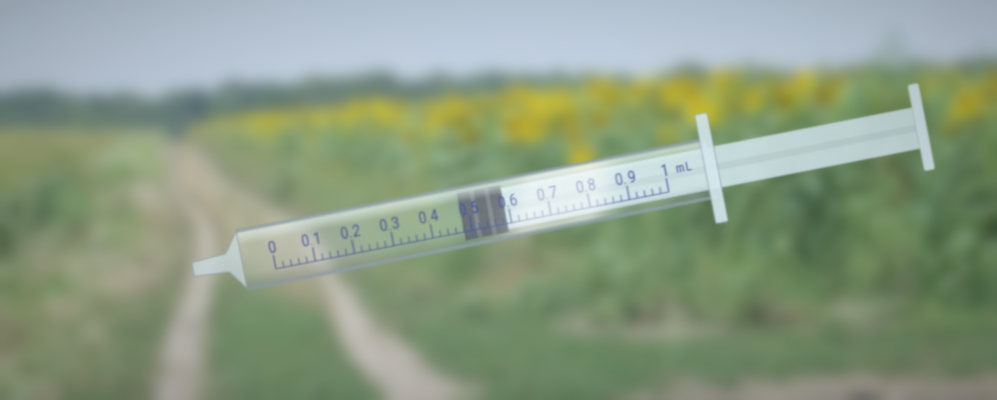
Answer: 0.48 mL
